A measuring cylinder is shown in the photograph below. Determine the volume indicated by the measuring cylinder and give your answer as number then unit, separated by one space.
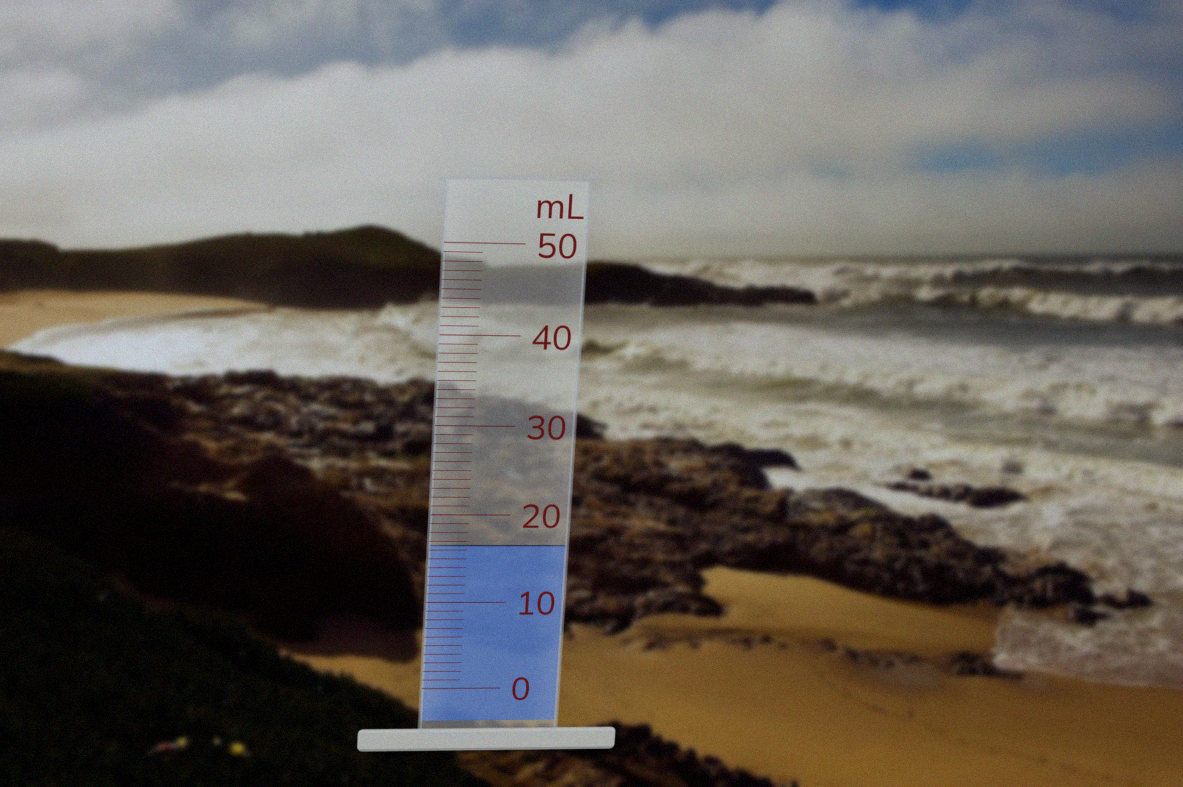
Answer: 16.5 mL
